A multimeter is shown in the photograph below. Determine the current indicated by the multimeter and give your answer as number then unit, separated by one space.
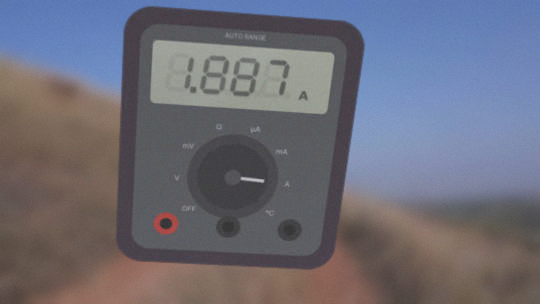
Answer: 1.887 A
